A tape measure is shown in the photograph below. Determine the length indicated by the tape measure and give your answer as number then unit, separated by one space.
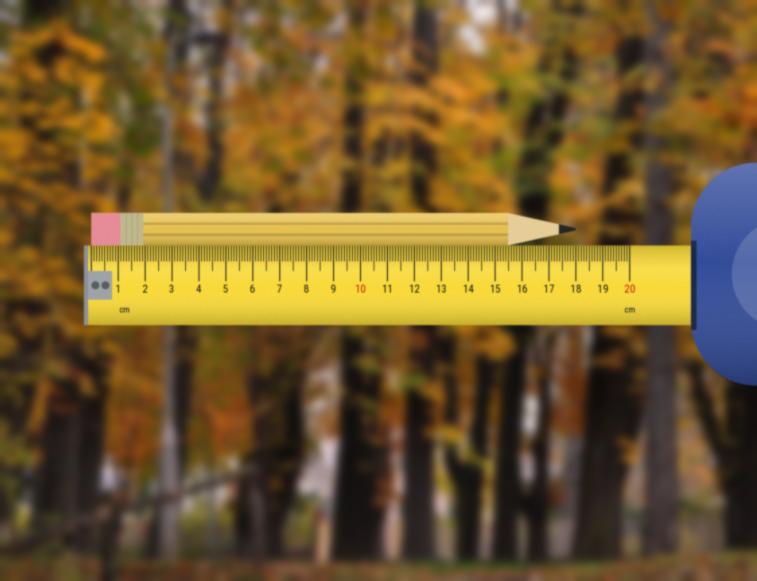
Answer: 18 cm
